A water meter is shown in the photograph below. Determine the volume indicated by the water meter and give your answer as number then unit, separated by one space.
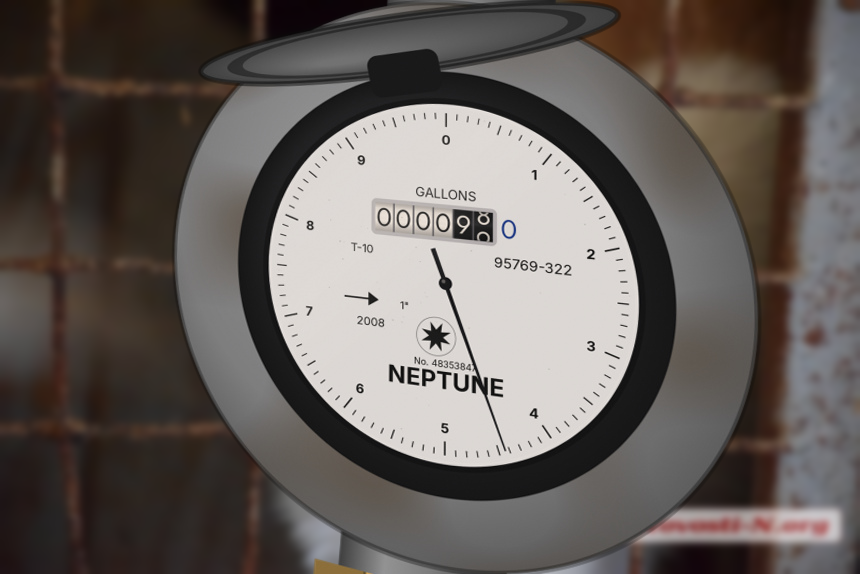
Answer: 984.4 gal
